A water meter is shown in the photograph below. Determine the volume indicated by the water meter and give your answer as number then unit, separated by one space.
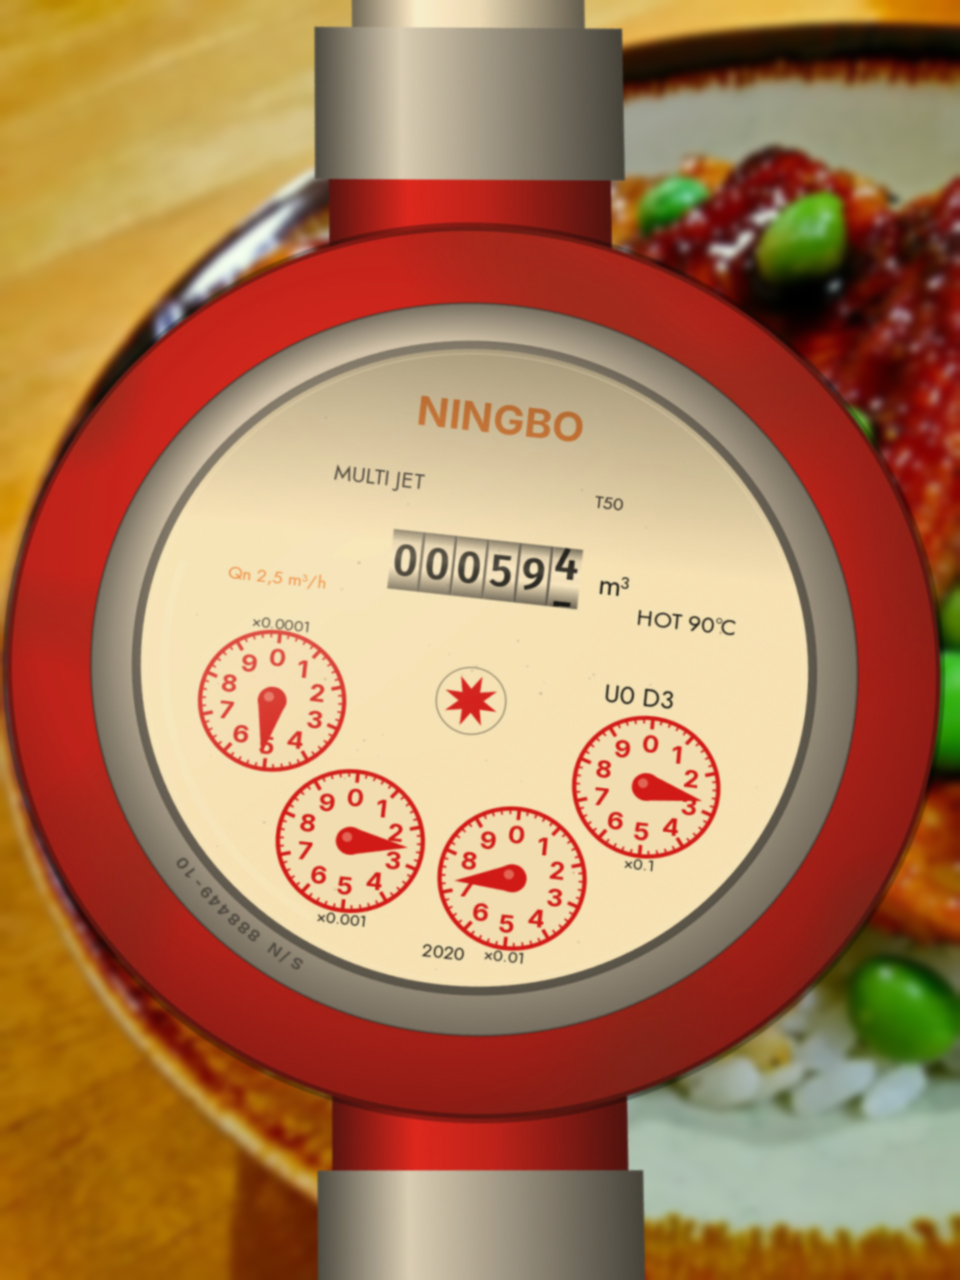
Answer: 594.2725 m³
